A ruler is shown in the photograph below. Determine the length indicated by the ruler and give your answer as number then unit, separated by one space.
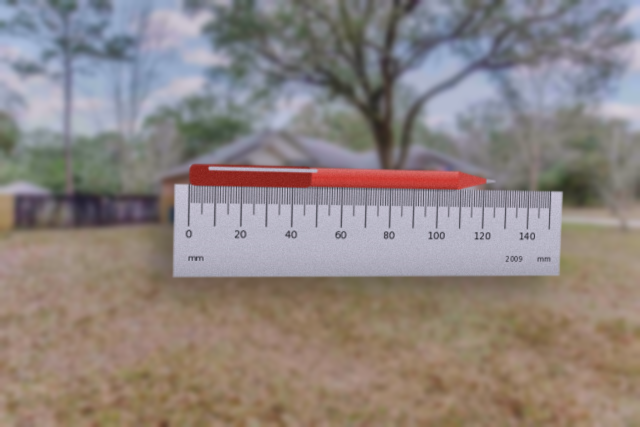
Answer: 125 mm
